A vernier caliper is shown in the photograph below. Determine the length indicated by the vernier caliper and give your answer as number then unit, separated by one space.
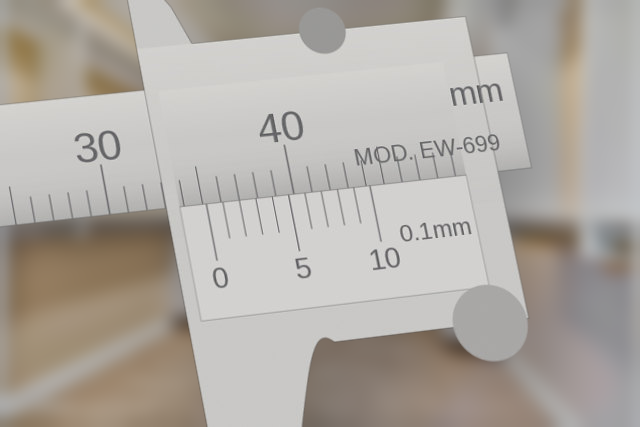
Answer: 35.2 mm
